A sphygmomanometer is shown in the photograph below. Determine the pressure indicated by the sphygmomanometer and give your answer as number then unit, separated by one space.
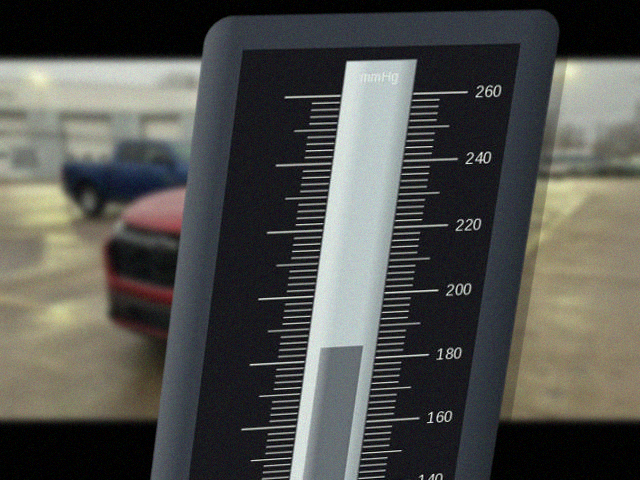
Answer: 184 mmHg
